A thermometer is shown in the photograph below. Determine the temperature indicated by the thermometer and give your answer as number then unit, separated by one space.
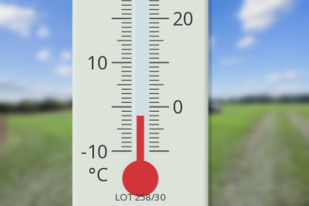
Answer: -2 °C
